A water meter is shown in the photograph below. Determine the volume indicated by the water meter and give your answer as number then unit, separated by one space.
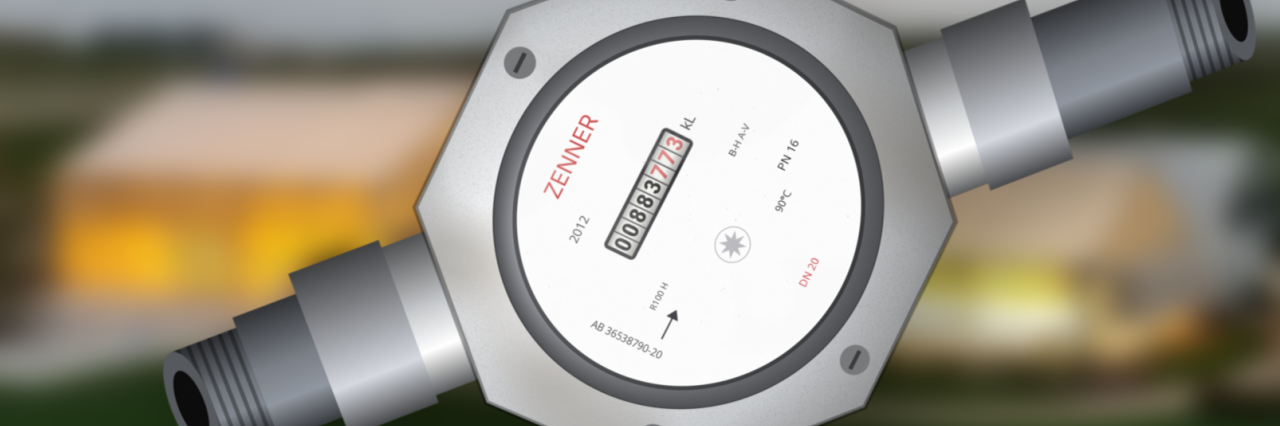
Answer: 883.773 kL
